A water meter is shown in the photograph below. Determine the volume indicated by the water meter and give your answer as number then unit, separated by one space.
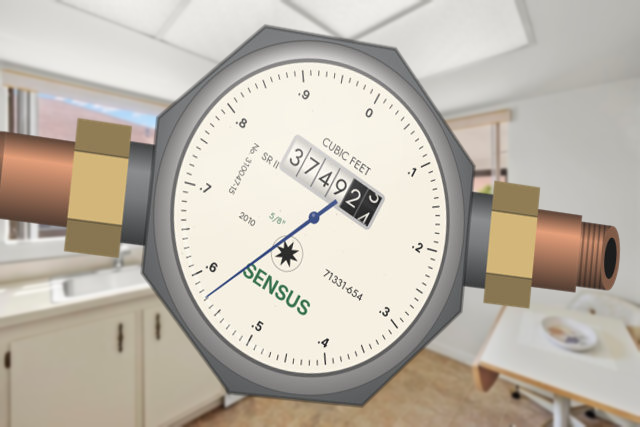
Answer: 374923.57 ft³
